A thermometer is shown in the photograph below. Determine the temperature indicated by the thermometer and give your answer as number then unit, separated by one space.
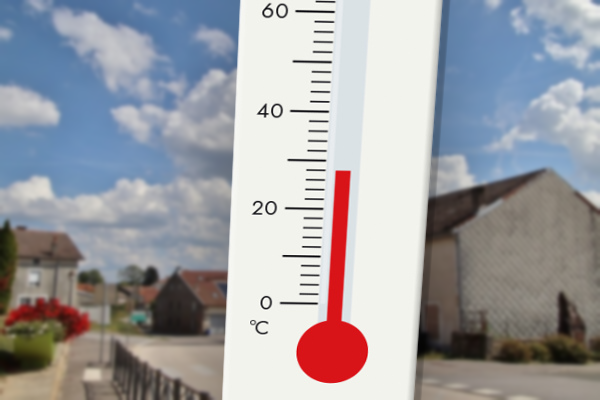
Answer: 28 °C
